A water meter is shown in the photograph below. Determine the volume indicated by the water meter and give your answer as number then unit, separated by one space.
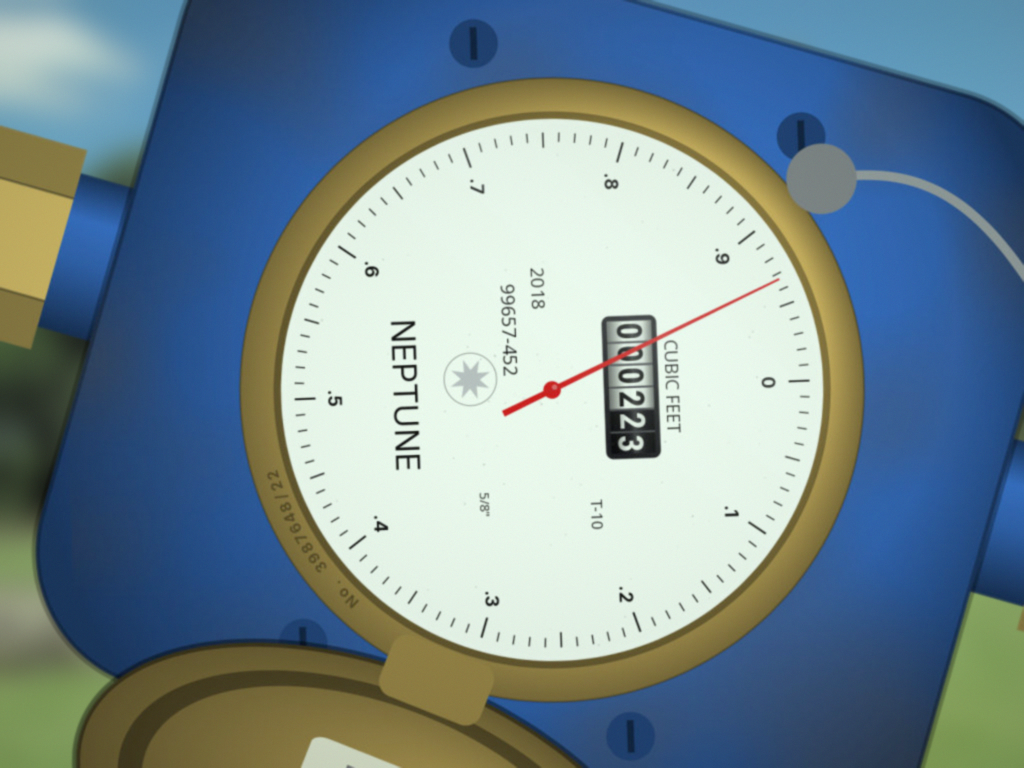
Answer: 222.93 ft³
